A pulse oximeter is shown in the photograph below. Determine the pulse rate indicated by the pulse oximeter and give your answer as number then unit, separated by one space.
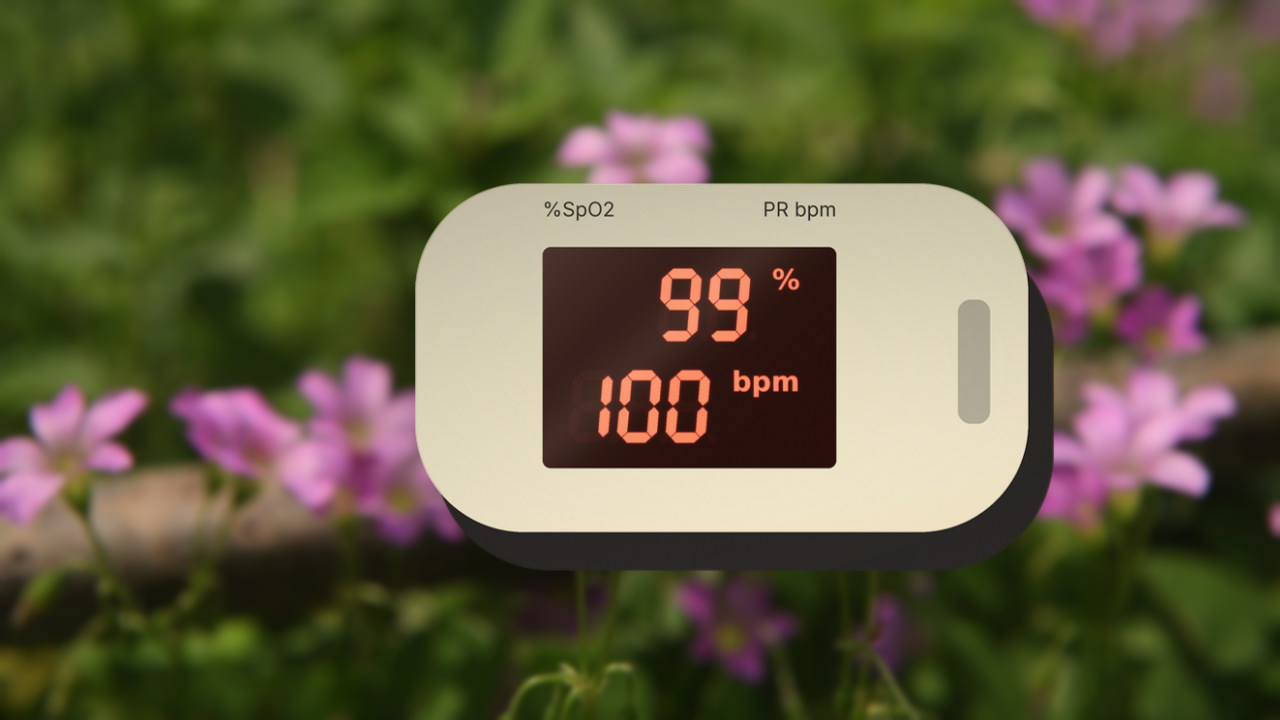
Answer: 100 bpm
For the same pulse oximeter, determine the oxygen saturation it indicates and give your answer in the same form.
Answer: 99 %
